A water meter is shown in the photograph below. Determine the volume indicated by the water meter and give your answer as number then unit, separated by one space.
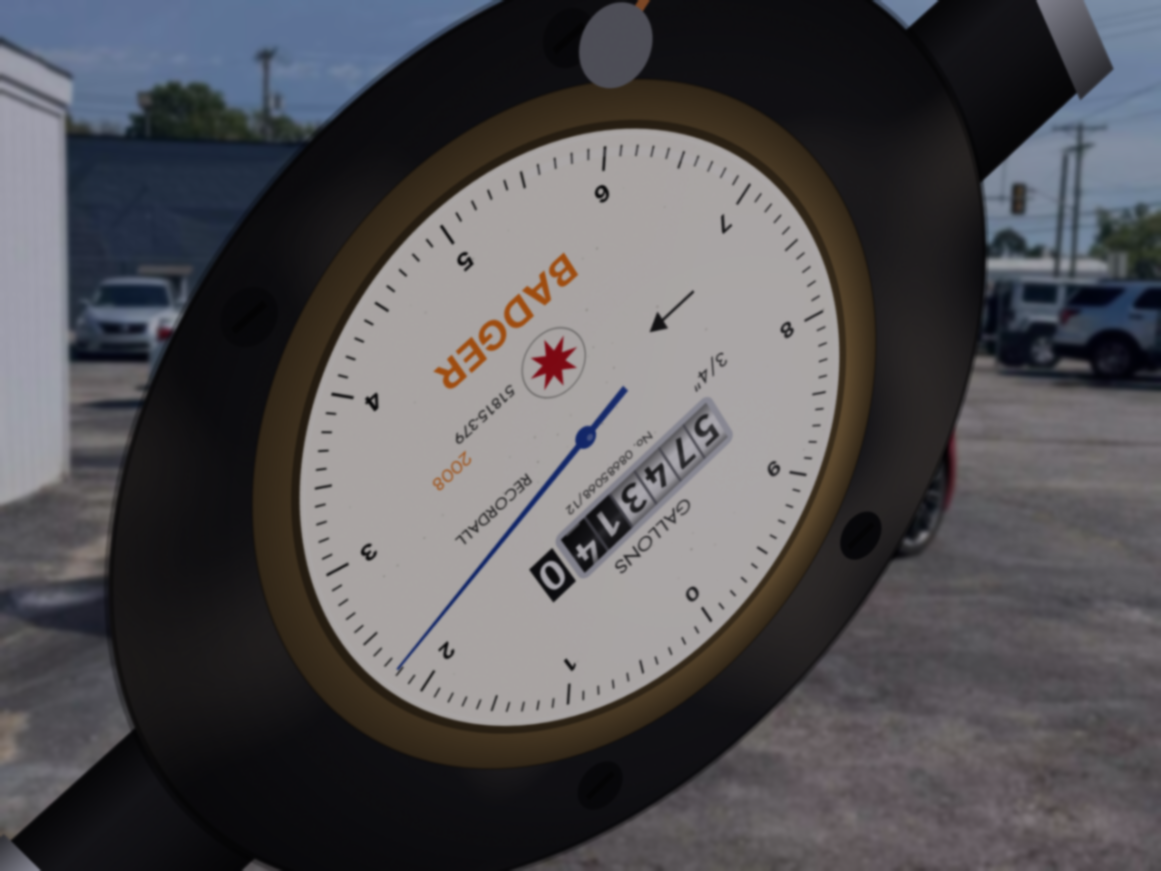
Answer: 5743142.2 gal
